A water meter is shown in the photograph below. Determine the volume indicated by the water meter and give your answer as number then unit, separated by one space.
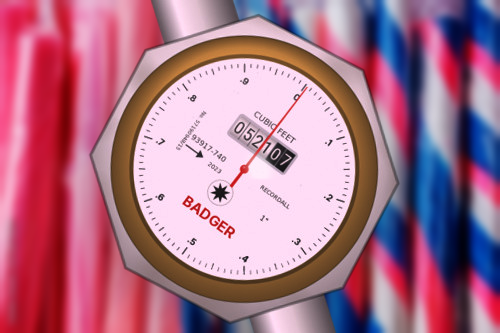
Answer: 52107.00 ft³
